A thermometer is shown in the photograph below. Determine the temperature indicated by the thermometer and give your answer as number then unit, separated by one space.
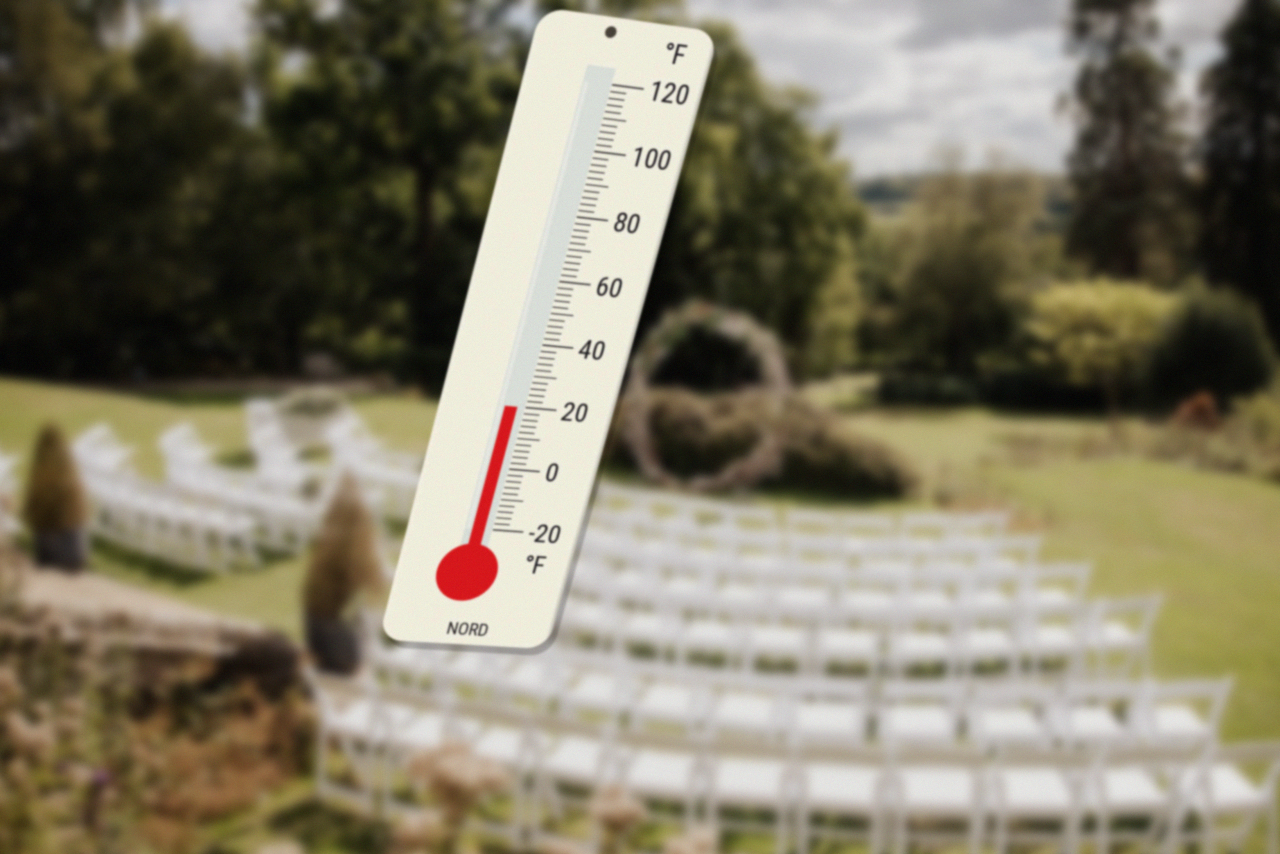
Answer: 20 °F
